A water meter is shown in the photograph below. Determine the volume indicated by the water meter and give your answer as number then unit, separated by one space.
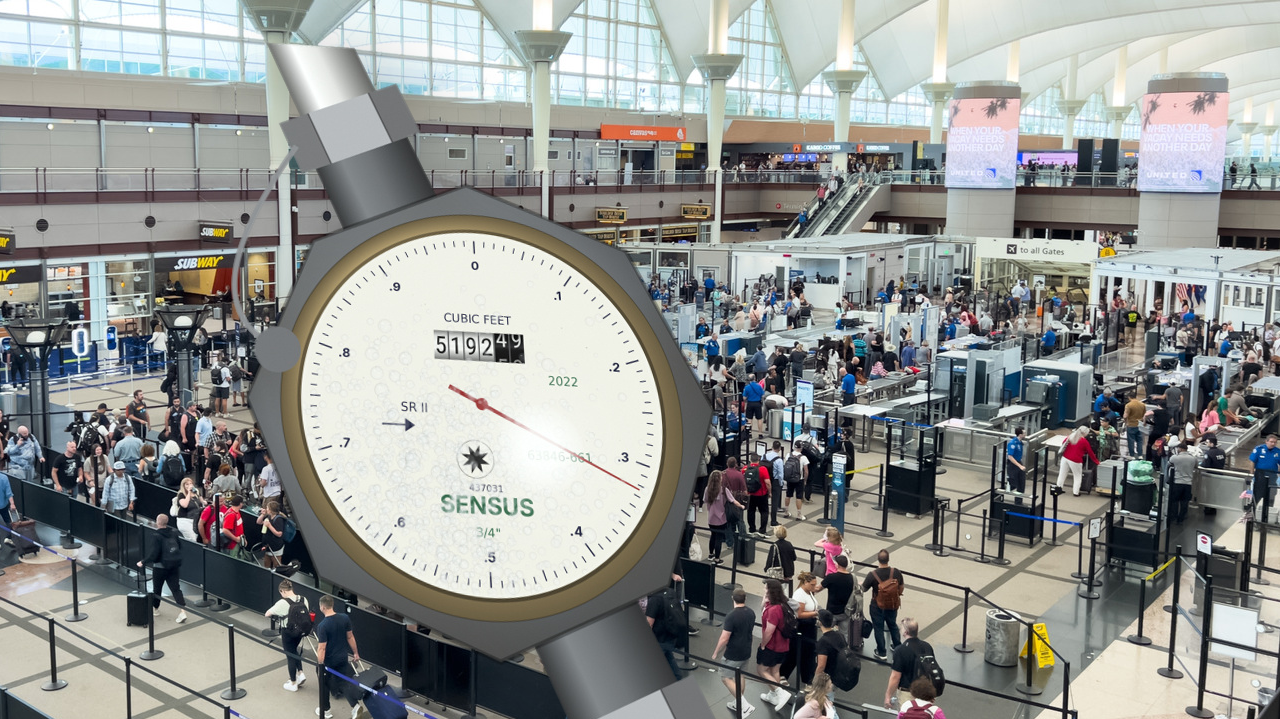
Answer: 519249.32 ft³
